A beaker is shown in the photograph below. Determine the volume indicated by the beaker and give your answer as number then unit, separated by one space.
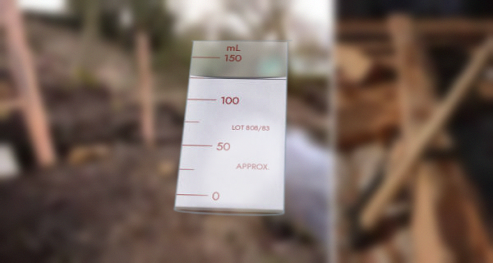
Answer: 125 mL
